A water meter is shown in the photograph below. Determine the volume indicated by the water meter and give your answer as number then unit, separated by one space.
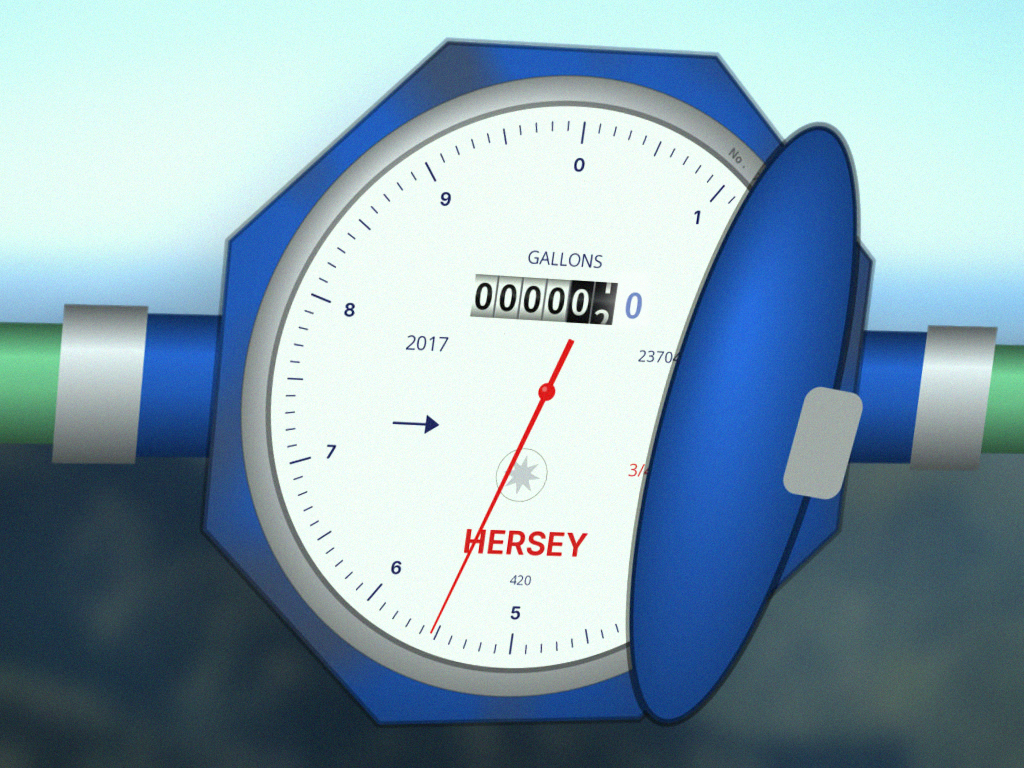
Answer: 15.5 gal
